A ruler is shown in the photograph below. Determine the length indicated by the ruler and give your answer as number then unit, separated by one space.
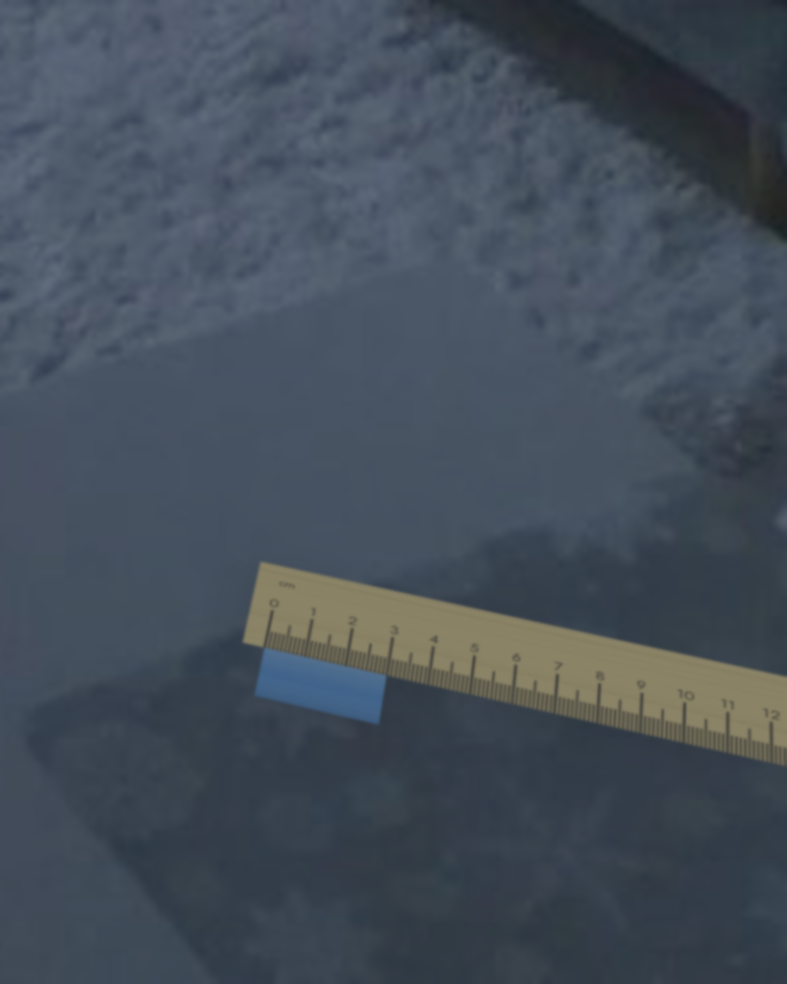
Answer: 3 cm
